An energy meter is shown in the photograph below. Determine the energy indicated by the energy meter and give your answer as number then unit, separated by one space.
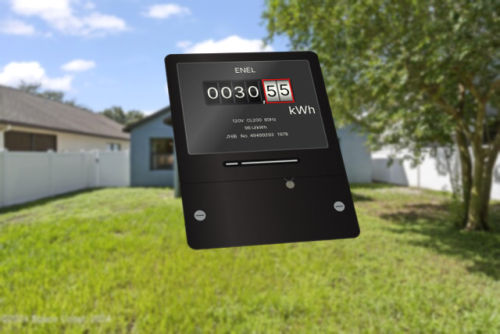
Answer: 30.55 kWh
